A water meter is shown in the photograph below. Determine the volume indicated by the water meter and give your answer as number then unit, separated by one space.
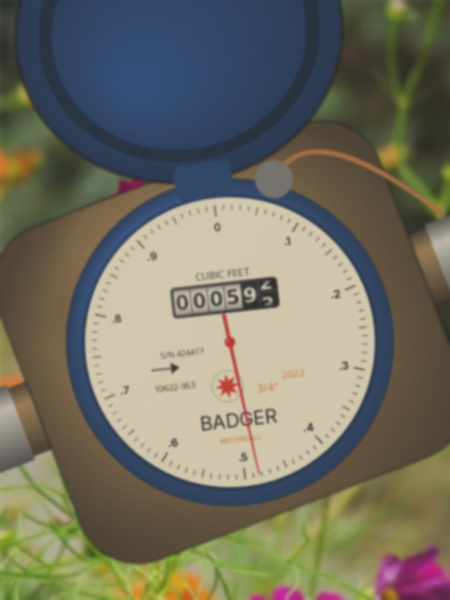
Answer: 592.48 ft³
